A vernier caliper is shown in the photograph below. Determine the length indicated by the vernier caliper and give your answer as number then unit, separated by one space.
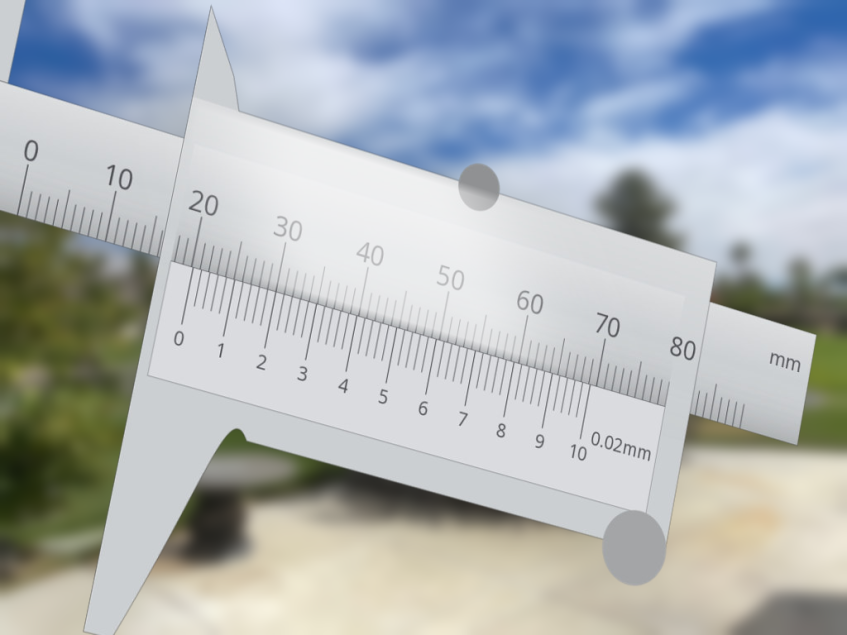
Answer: 20.2 mm
